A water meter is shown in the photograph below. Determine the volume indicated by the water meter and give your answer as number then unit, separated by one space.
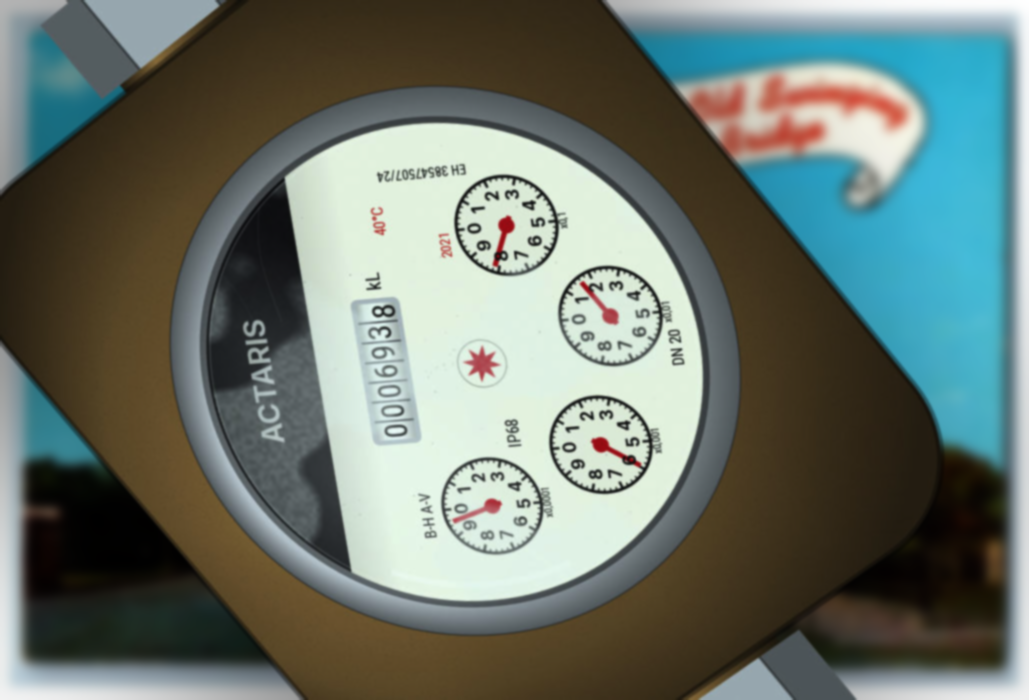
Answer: 6937.8159 kL
